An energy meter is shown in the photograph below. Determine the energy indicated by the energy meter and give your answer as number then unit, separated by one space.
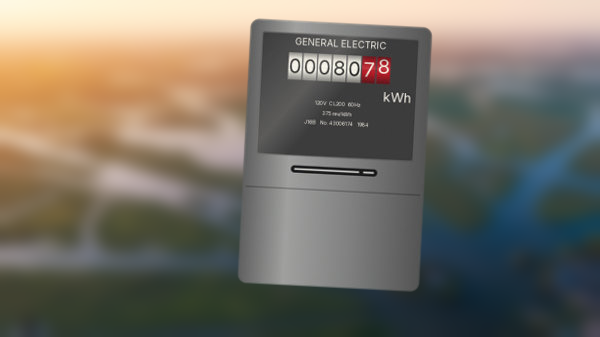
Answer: 80.78 kWh
